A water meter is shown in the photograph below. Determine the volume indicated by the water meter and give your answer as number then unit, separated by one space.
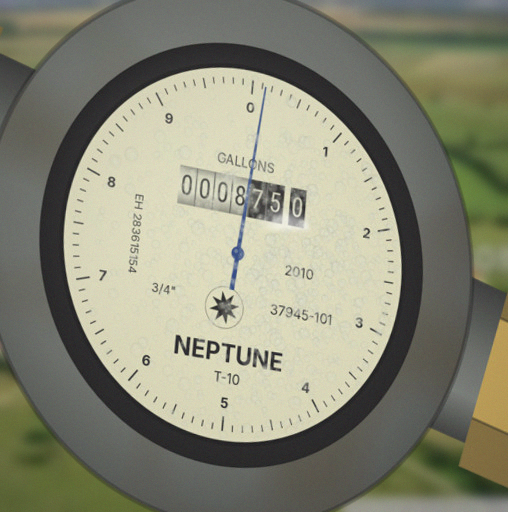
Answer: 8750.1 gal
